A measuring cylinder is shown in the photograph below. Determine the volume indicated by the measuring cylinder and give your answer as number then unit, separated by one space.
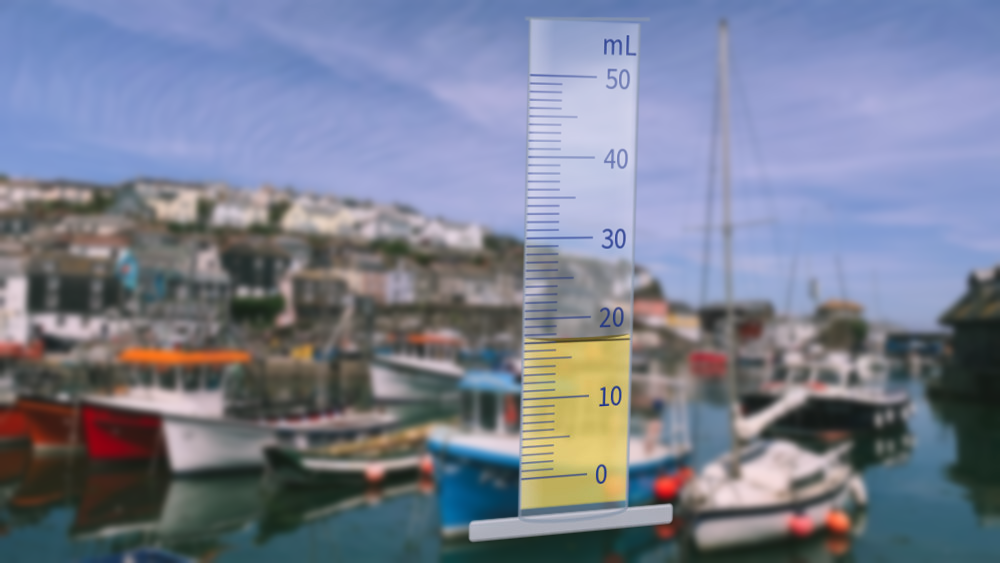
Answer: 17 mL
